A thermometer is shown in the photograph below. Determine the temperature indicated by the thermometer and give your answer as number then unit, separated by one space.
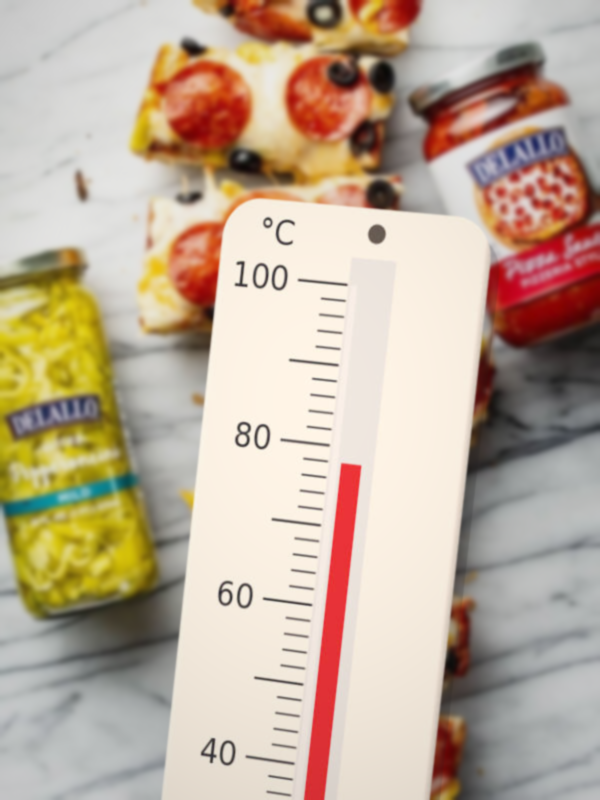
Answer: 78 °C
